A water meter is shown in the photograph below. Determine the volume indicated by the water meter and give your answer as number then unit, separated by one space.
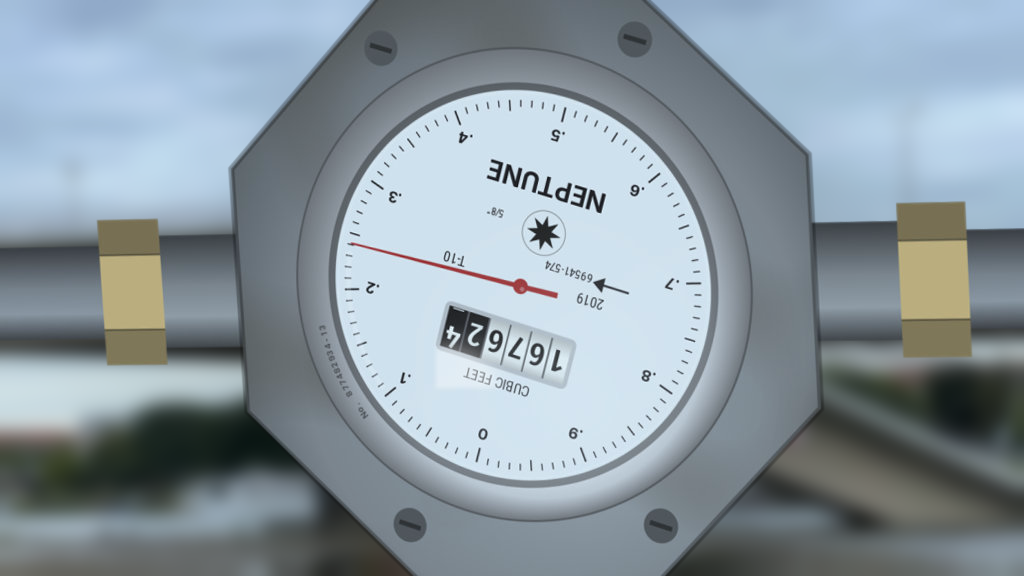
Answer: 167624.24 ft³
